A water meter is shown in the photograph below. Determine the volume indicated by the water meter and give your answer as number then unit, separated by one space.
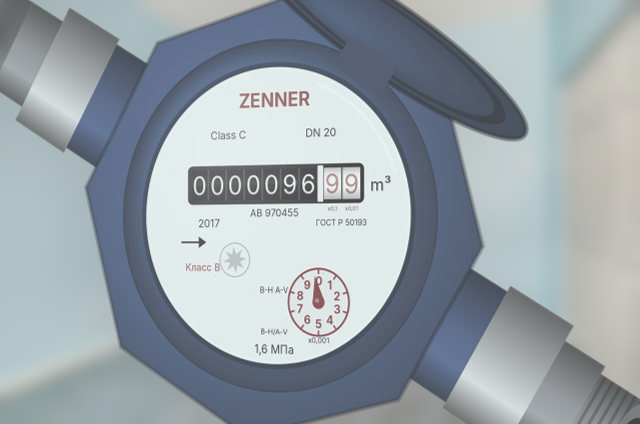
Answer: 96.989 m³
